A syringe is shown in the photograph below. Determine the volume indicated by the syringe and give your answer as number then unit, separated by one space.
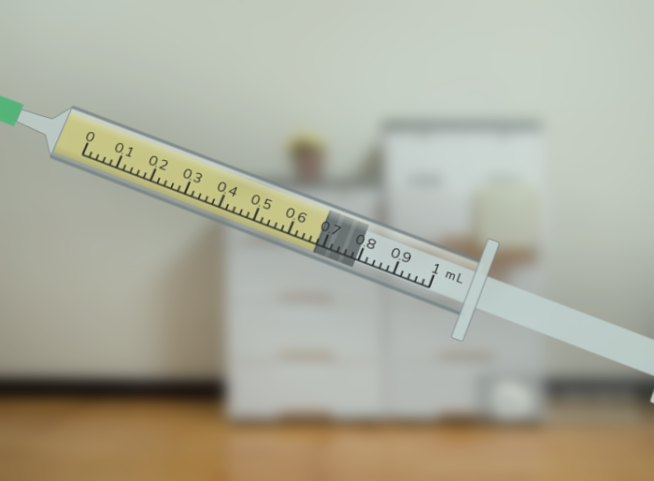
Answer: 0.68 mL
